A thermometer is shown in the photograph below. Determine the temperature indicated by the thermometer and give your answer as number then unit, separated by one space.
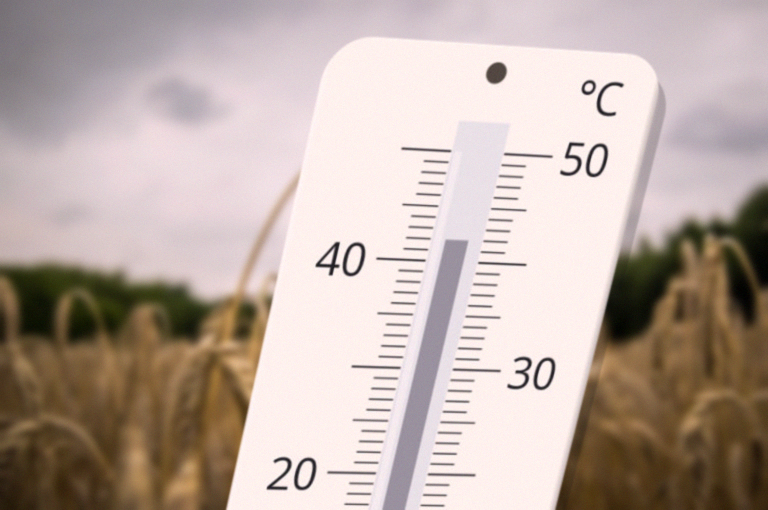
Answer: 42 °C
